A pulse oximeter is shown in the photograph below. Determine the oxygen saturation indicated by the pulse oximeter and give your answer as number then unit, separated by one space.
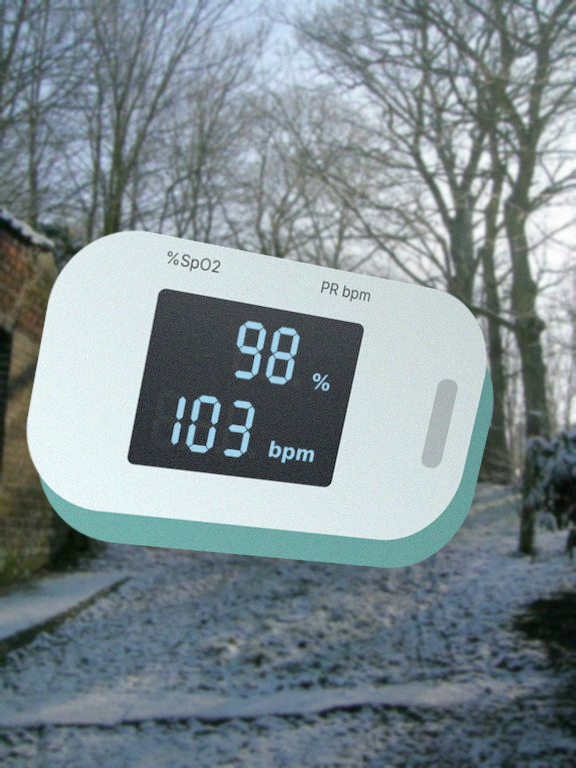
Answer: 98 %
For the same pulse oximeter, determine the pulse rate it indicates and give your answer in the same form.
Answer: 103 bpm
